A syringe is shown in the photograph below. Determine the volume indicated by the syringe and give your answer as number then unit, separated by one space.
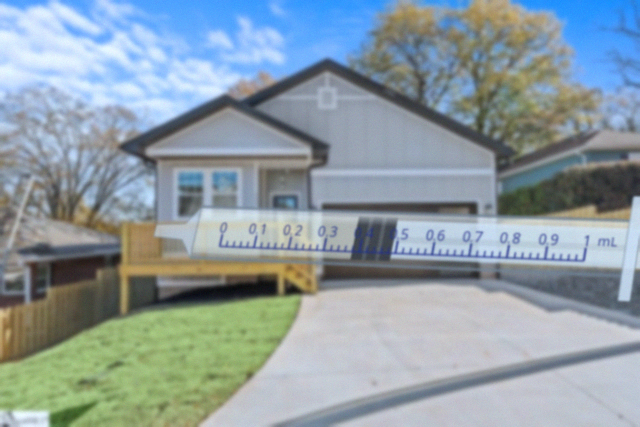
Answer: 0.38 mL
